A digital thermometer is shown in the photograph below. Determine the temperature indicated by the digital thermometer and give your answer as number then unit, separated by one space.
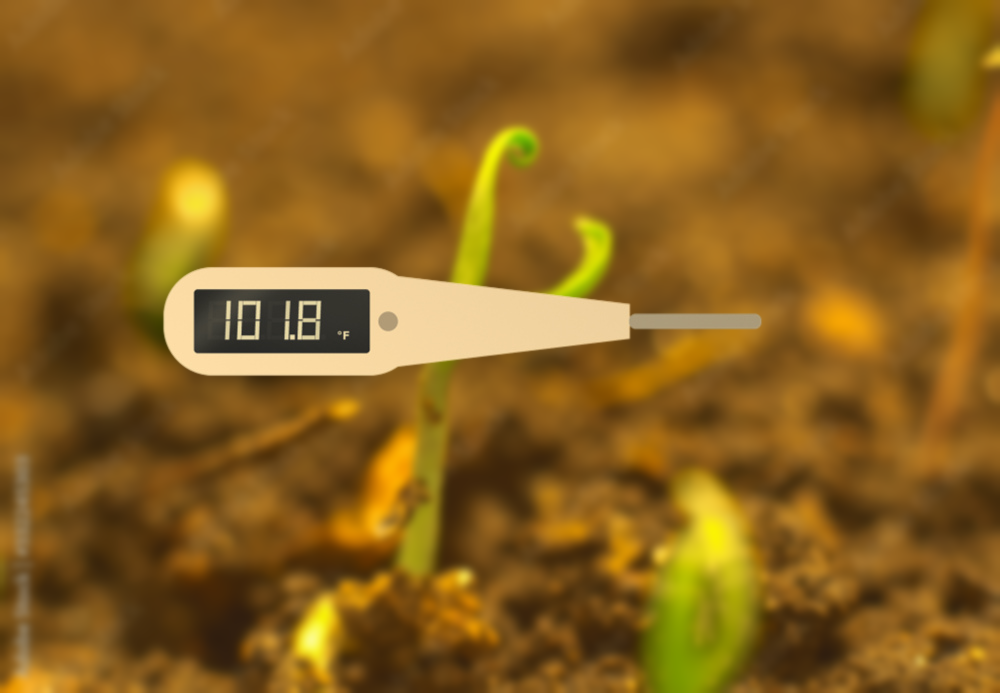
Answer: 101.8 °F
